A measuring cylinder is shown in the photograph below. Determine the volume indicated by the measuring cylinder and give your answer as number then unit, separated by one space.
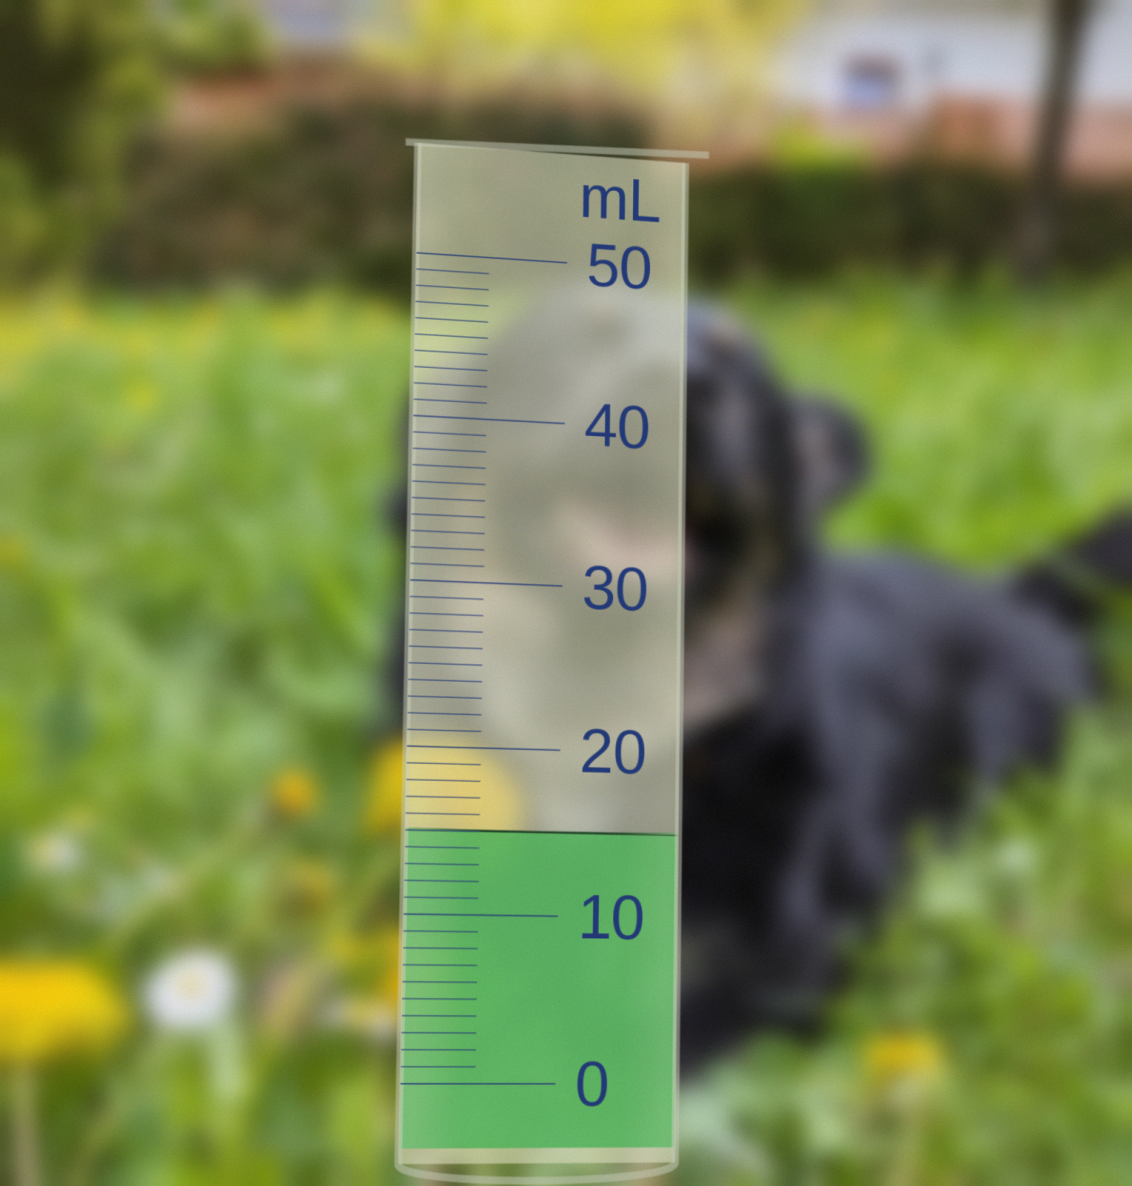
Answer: 15 mL
